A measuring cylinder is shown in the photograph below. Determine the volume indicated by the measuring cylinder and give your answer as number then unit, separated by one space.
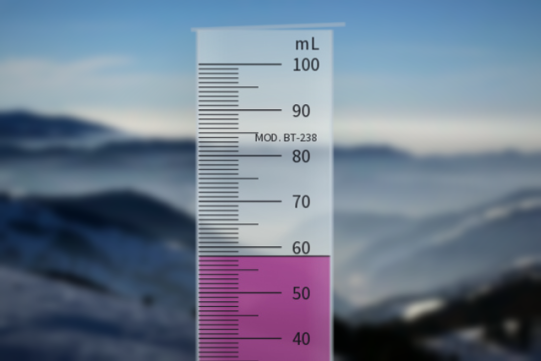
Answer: 58 mL
